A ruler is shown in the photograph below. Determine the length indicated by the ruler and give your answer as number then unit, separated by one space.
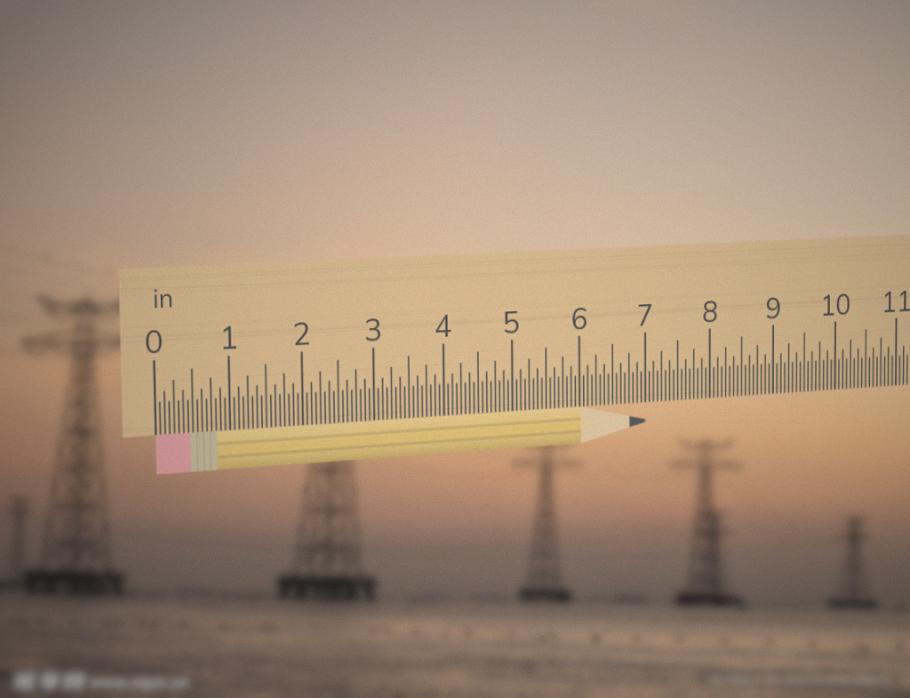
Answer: 7 in
